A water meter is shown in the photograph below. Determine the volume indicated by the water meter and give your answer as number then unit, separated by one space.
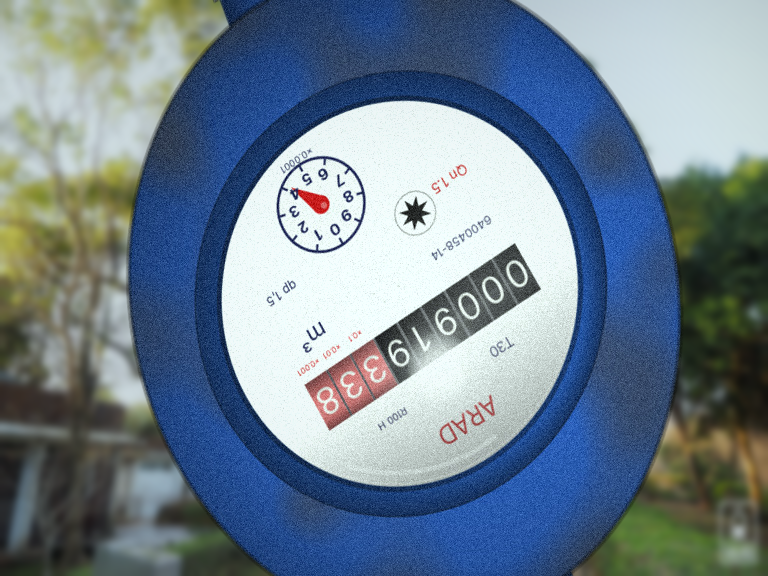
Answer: 919.3384 m³
